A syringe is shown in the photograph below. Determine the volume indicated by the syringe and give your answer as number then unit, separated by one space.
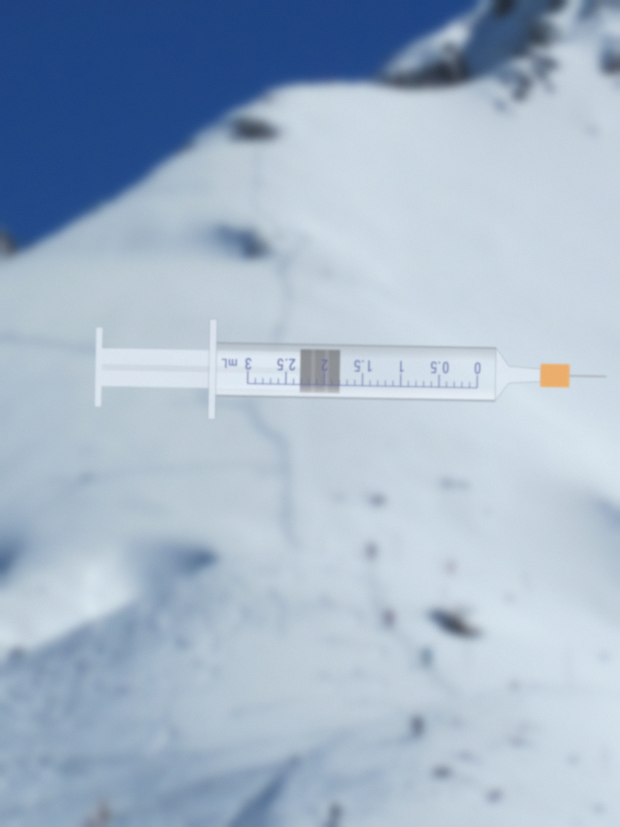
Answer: 1.8 mL
